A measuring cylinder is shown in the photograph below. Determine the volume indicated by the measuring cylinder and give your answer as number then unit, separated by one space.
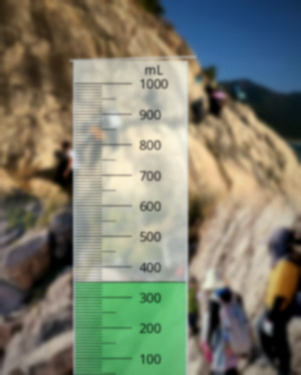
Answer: 350 mL
